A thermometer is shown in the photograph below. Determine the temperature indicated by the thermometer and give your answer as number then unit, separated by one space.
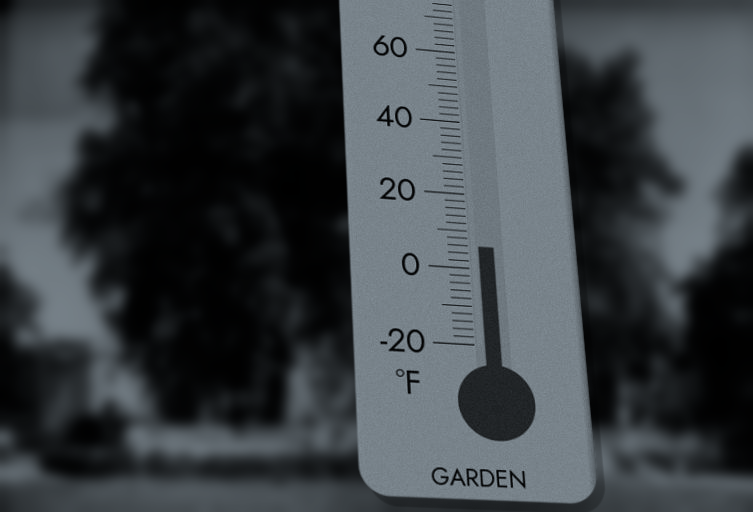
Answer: 6 °F
